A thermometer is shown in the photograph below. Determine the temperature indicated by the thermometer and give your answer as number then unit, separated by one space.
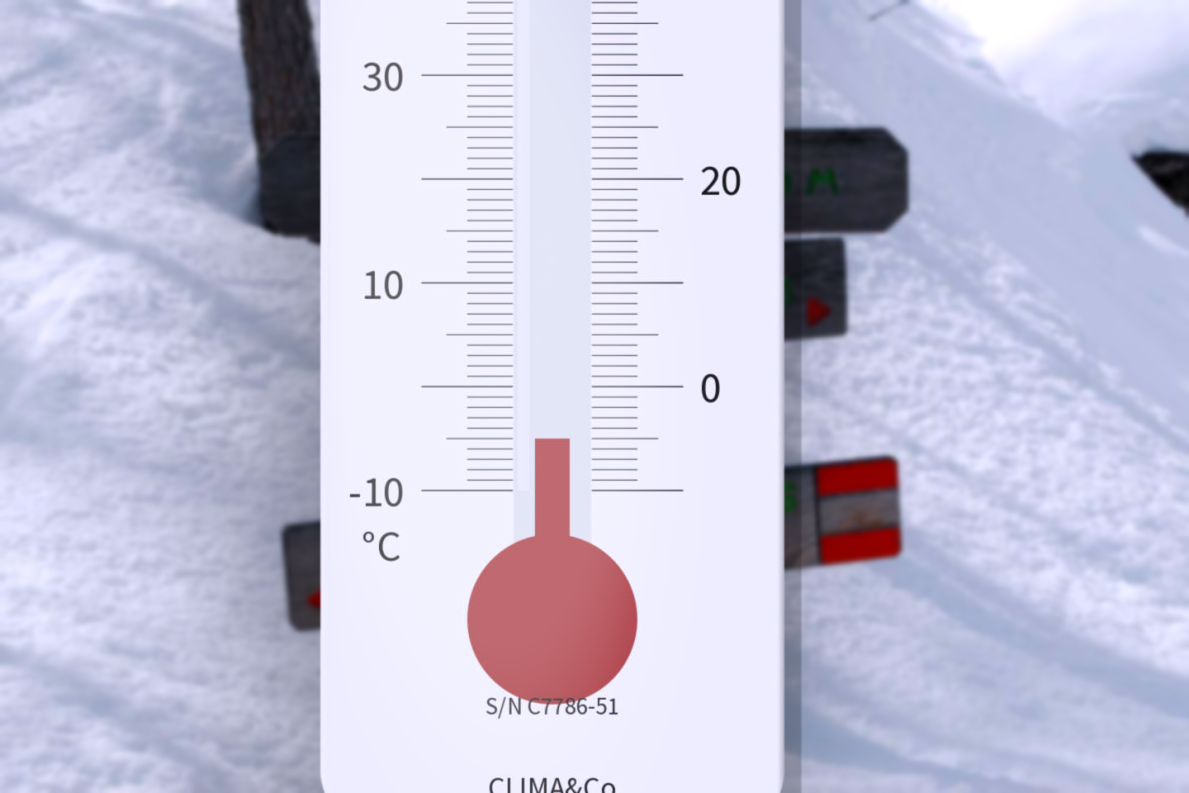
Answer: -5 °C
